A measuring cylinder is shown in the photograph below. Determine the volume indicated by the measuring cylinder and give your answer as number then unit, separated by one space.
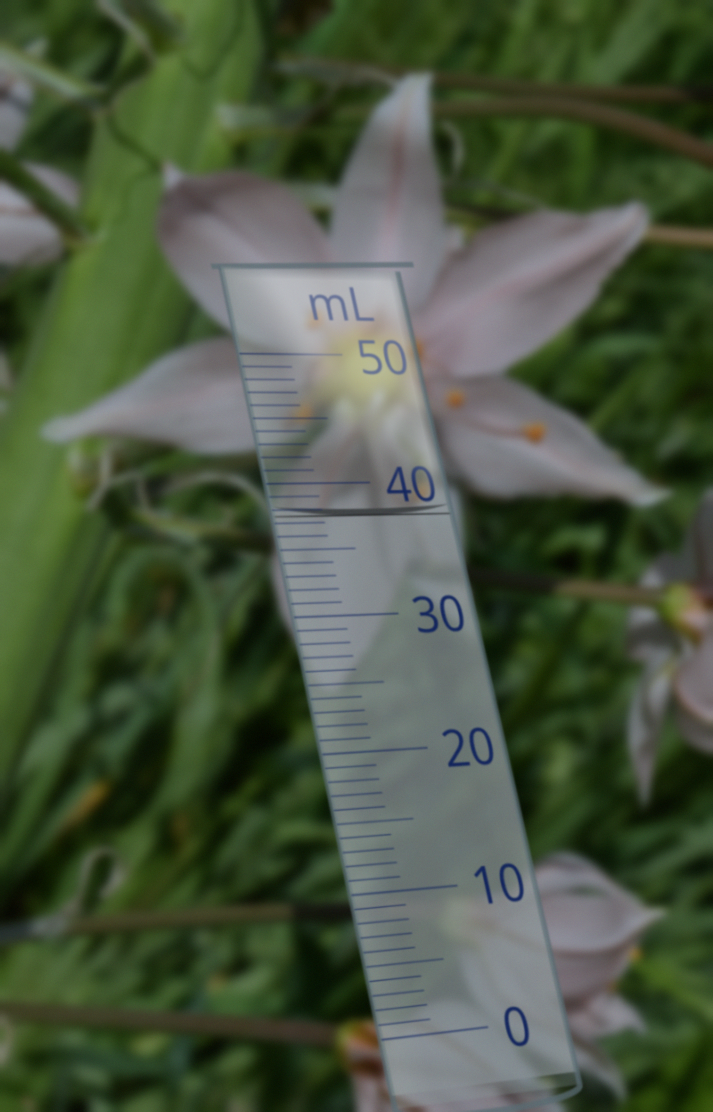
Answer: 37.5 mL
